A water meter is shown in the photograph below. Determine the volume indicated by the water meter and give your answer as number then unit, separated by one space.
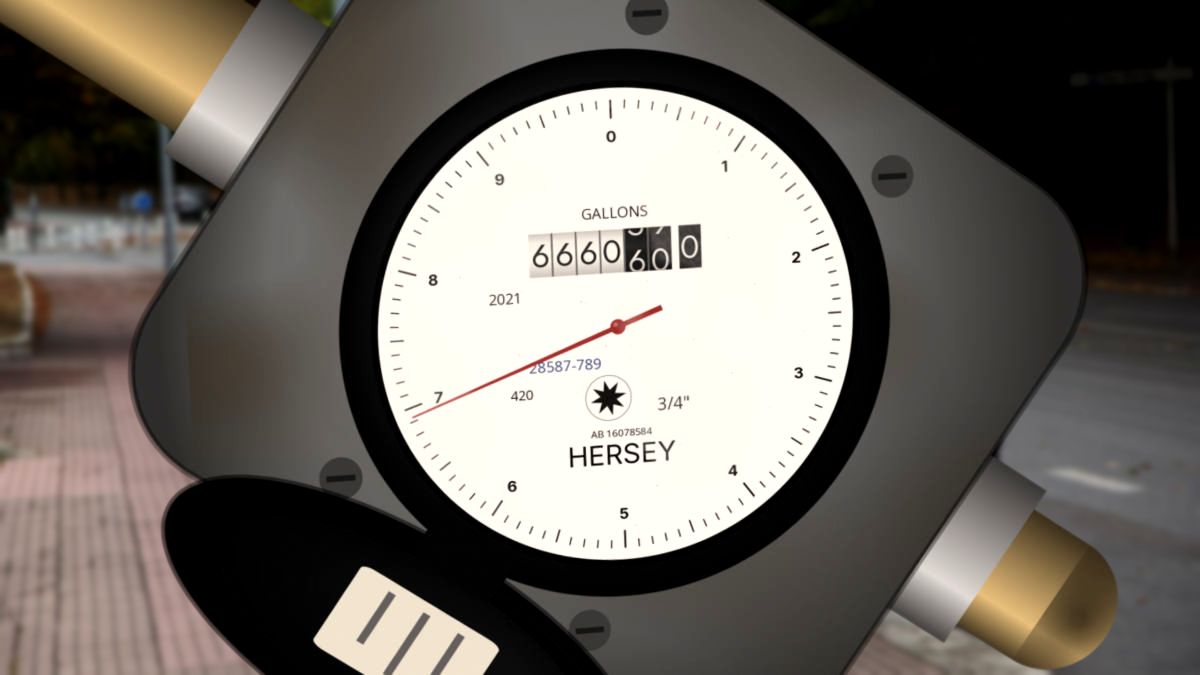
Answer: 6660596.9 gal
